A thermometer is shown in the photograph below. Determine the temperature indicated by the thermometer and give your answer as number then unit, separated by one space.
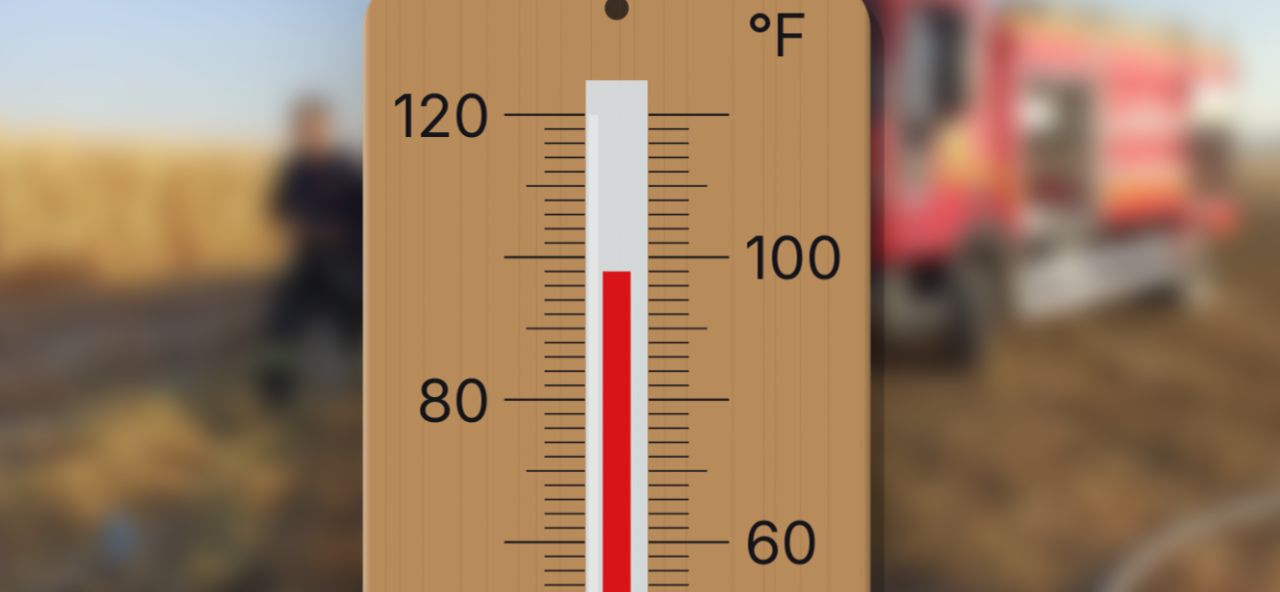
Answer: 98 °F
